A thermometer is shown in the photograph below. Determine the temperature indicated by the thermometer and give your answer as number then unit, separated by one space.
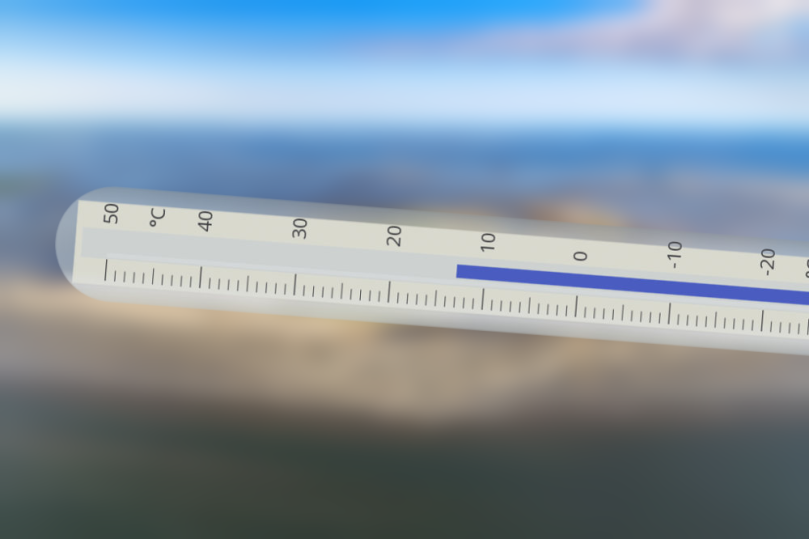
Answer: 13 °C
